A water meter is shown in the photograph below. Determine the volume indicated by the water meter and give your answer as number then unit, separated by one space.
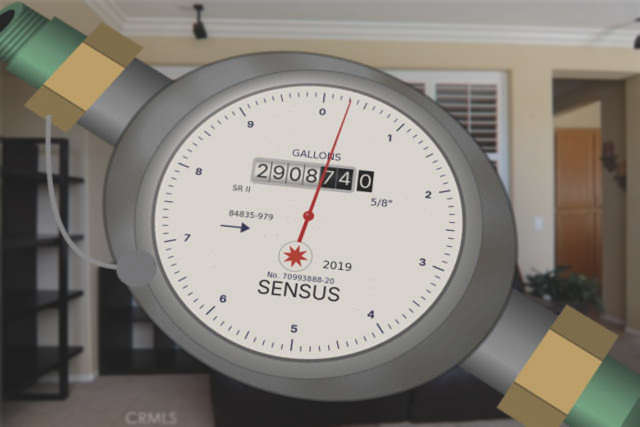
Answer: 2908740.3 gal
